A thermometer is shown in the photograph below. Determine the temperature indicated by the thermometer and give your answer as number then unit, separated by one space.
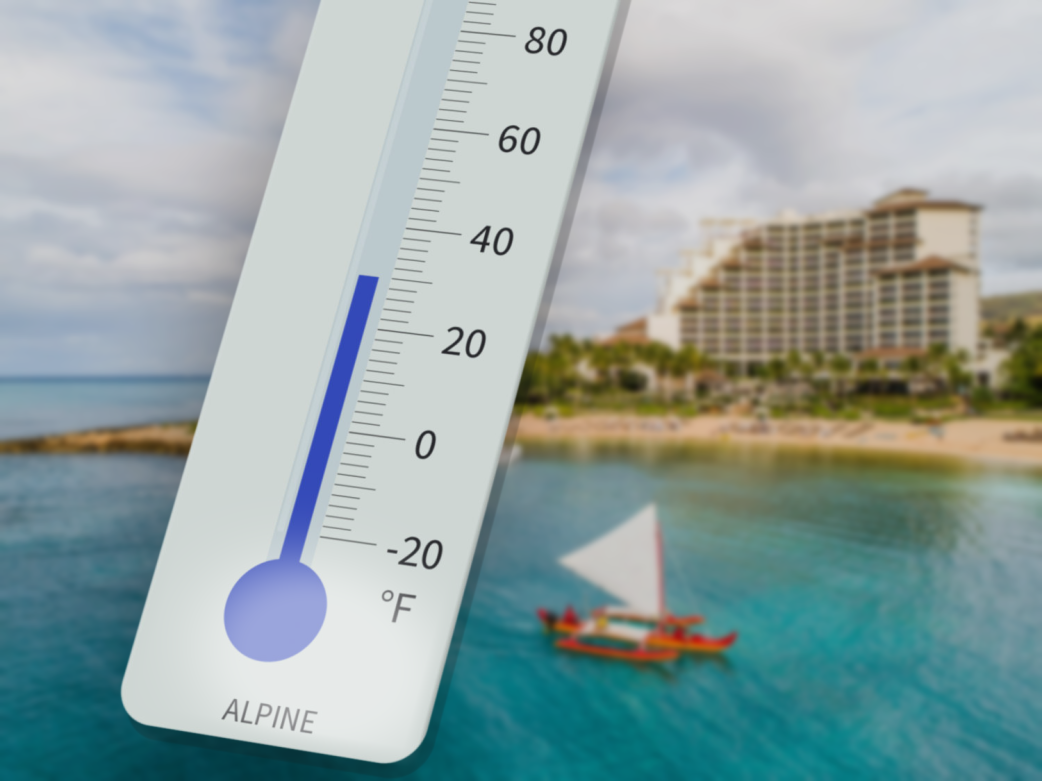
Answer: 30 °F
